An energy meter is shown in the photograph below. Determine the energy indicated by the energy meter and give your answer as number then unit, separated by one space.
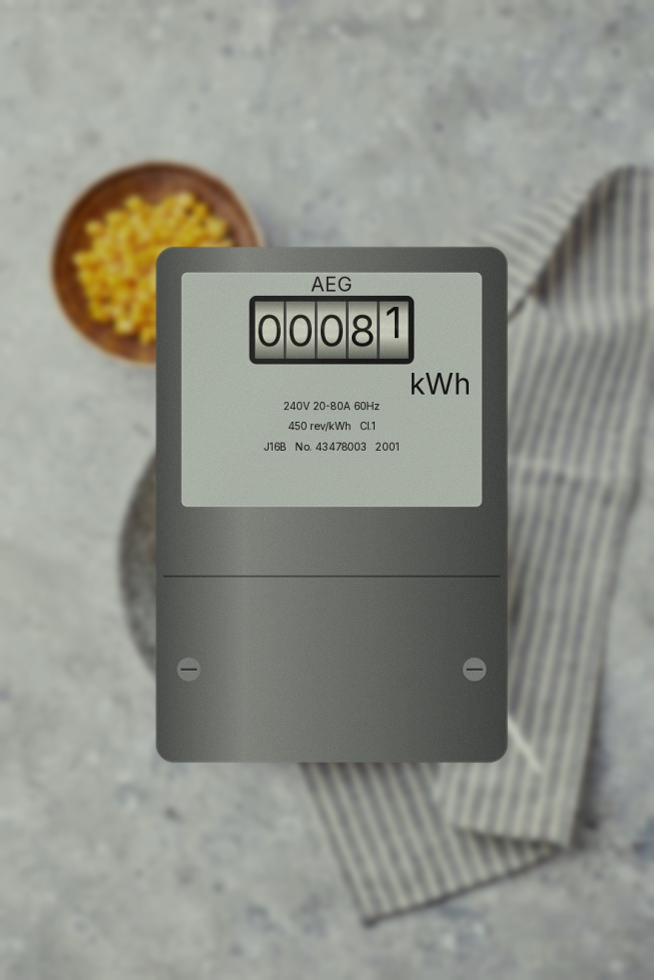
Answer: 81 kWh
